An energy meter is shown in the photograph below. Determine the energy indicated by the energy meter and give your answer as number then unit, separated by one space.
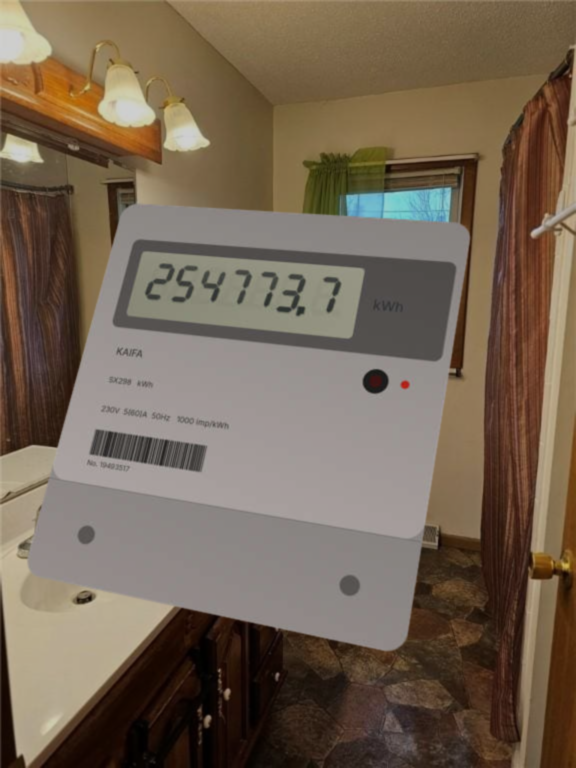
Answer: 254773.7 kWh
